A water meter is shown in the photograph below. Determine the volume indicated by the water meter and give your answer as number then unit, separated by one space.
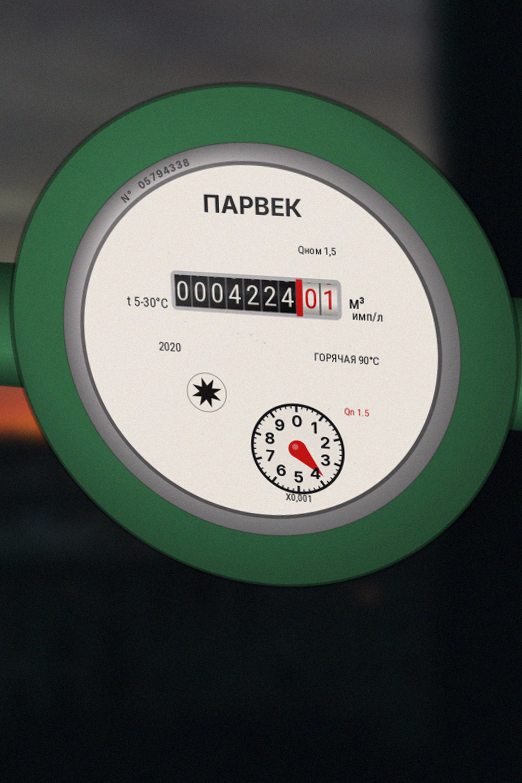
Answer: 4224.013 m³
